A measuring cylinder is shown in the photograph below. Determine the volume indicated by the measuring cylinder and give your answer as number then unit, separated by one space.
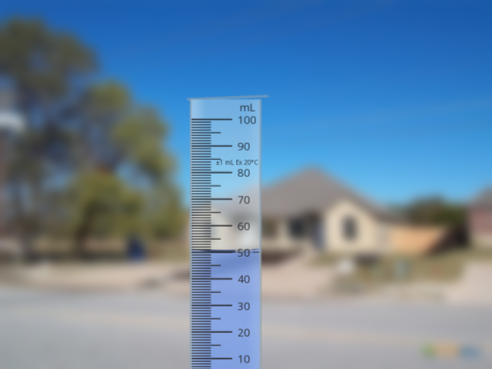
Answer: 50 mL
